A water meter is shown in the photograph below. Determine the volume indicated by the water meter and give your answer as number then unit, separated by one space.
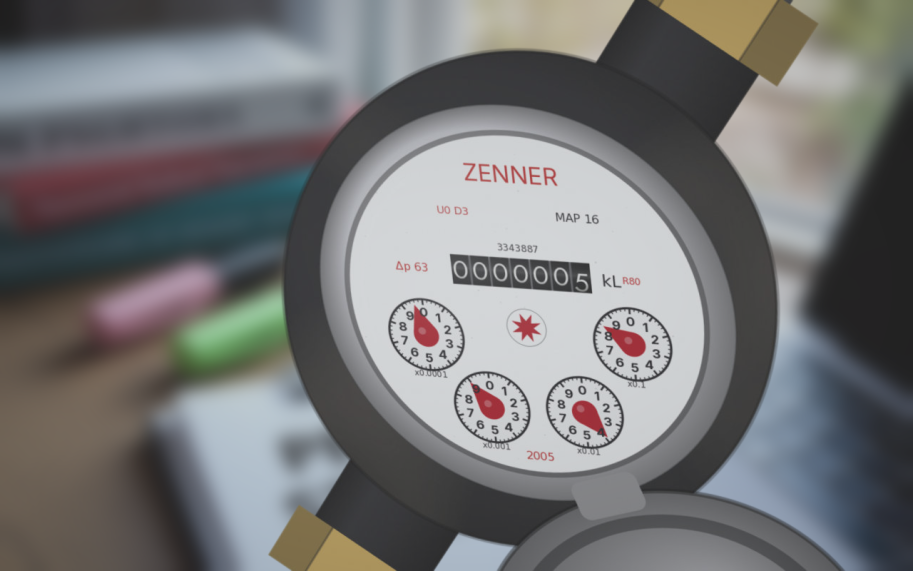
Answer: 4.8389 kL
